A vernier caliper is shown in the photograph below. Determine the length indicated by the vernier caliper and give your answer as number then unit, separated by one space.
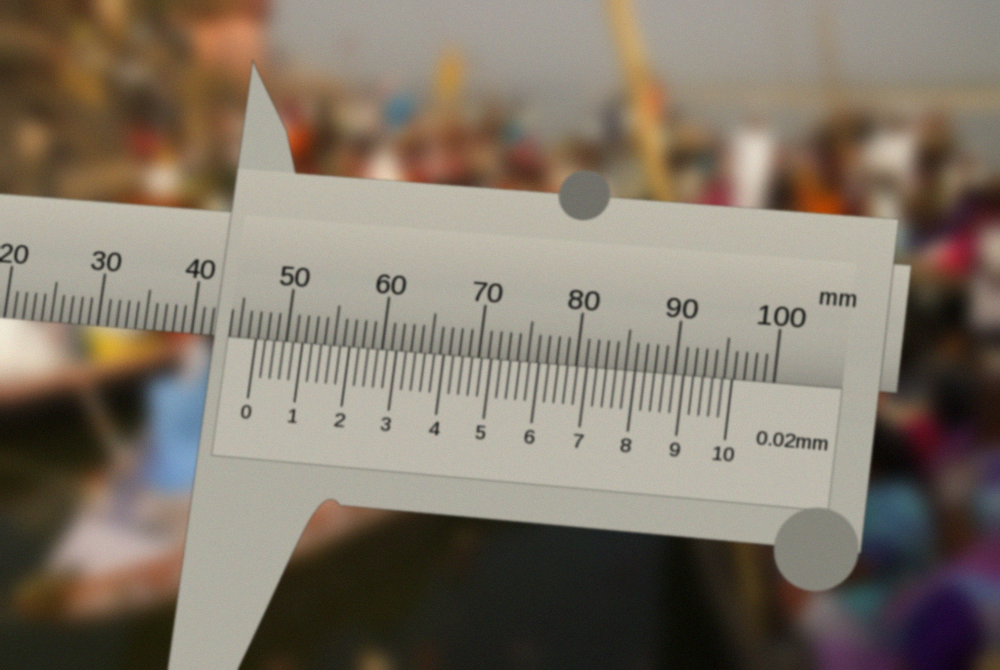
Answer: 46.8 mm
